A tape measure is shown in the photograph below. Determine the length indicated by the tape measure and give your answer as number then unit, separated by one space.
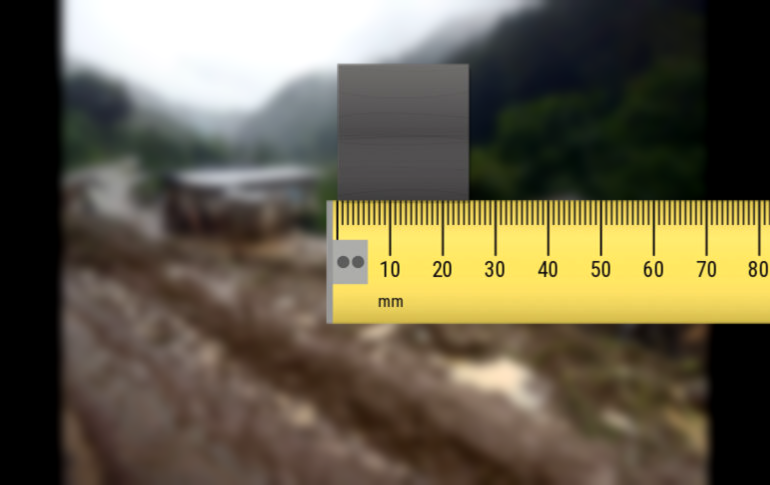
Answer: 25 mm
